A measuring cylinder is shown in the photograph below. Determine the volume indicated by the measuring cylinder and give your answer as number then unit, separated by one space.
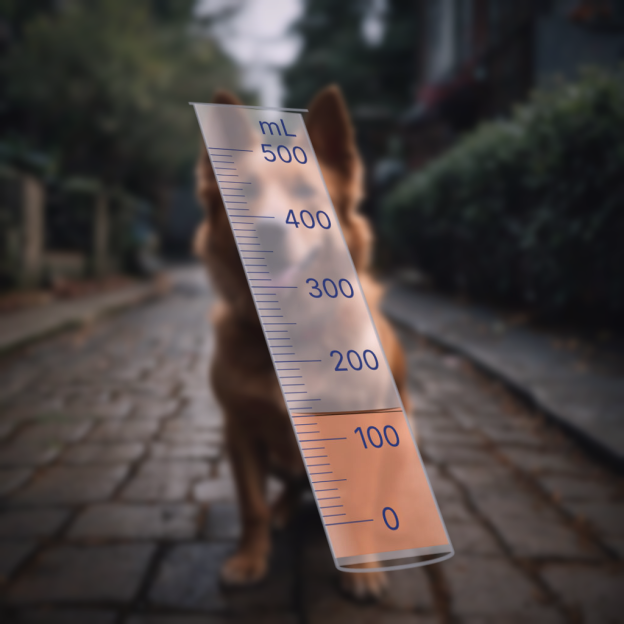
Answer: 130 mL
